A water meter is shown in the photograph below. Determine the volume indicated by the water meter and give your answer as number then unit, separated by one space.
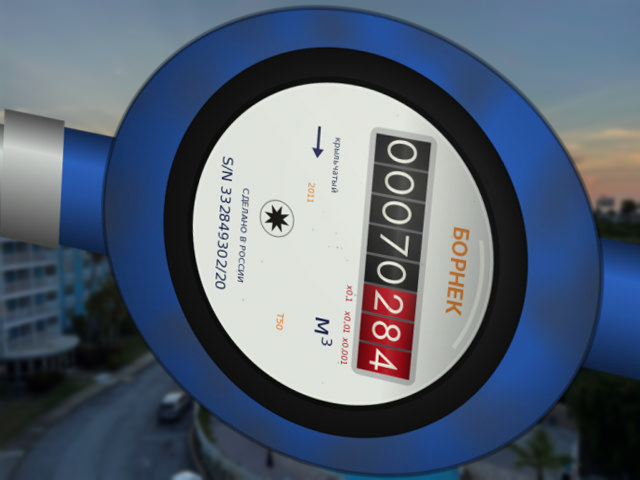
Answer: 70.284 m³
